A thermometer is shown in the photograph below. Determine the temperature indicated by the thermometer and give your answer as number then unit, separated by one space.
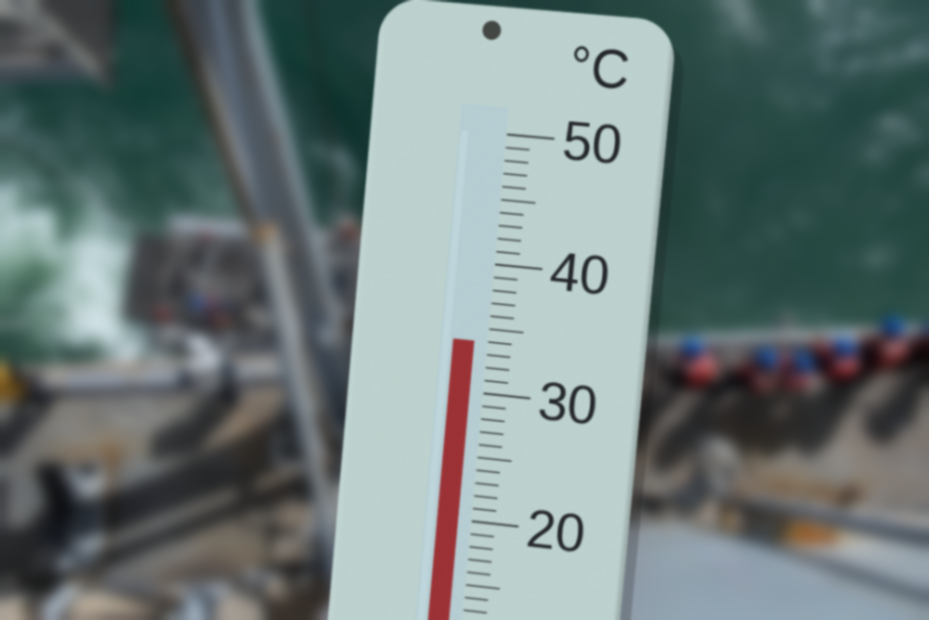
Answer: 34 °C
